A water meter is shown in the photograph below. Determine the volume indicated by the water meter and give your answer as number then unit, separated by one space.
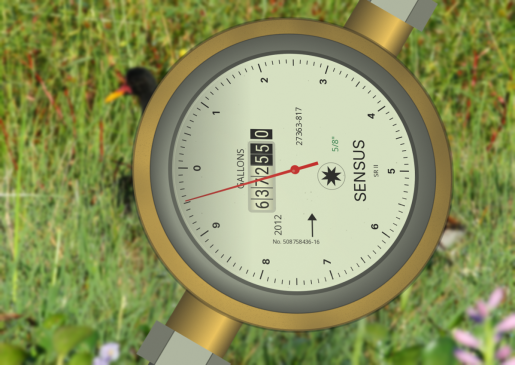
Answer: 6372549.5 gal
